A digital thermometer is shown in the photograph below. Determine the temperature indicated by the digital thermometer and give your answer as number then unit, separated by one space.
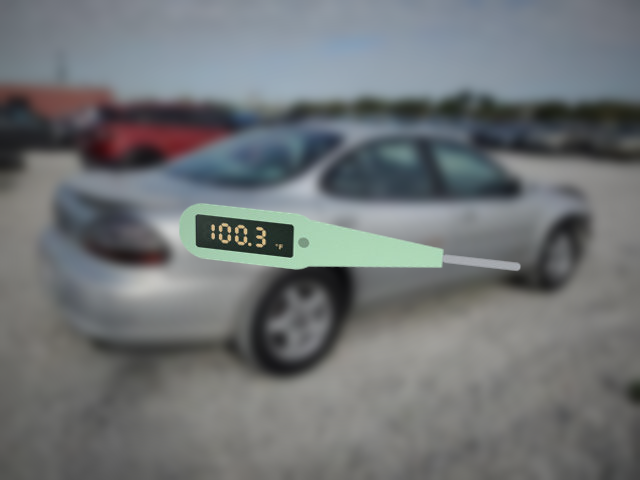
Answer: 100.3 °F
